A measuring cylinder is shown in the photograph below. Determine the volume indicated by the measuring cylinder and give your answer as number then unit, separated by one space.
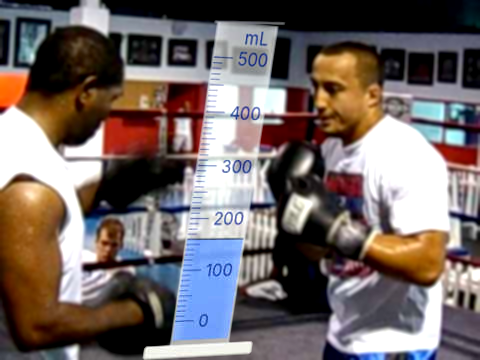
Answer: 160 mL
